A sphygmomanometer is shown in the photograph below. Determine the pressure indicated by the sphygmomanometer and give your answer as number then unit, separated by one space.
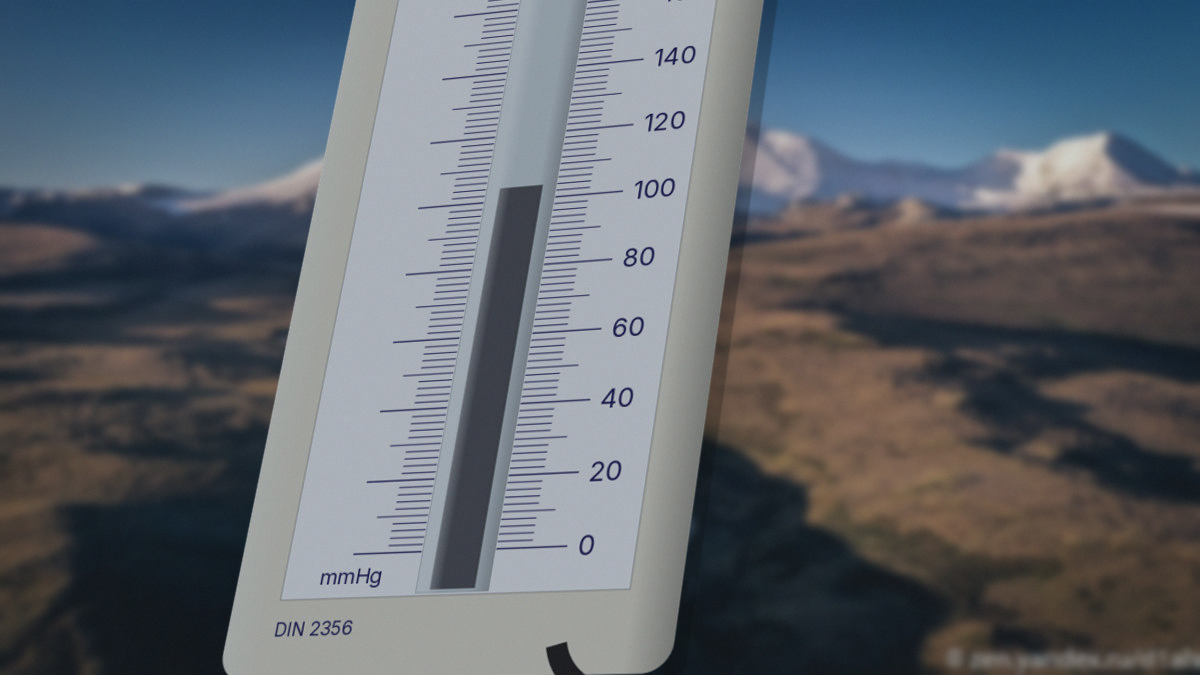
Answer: 104 mmHg
